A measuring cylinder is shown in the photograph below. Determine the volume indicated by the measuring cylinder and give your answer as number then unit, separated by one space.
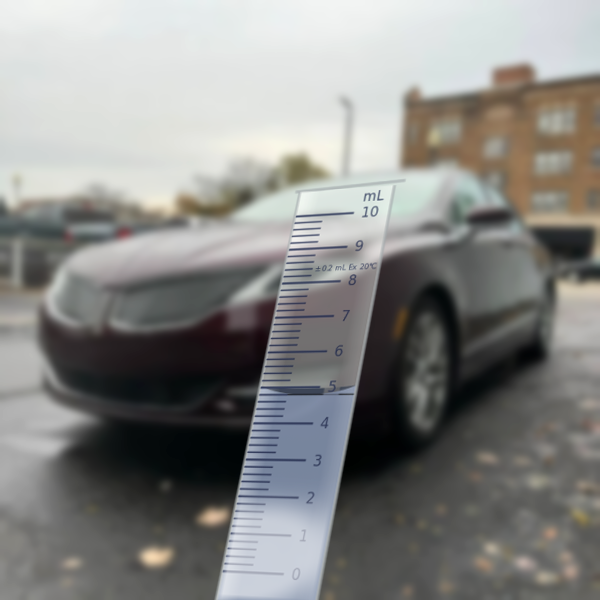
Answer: 4.8 mL
